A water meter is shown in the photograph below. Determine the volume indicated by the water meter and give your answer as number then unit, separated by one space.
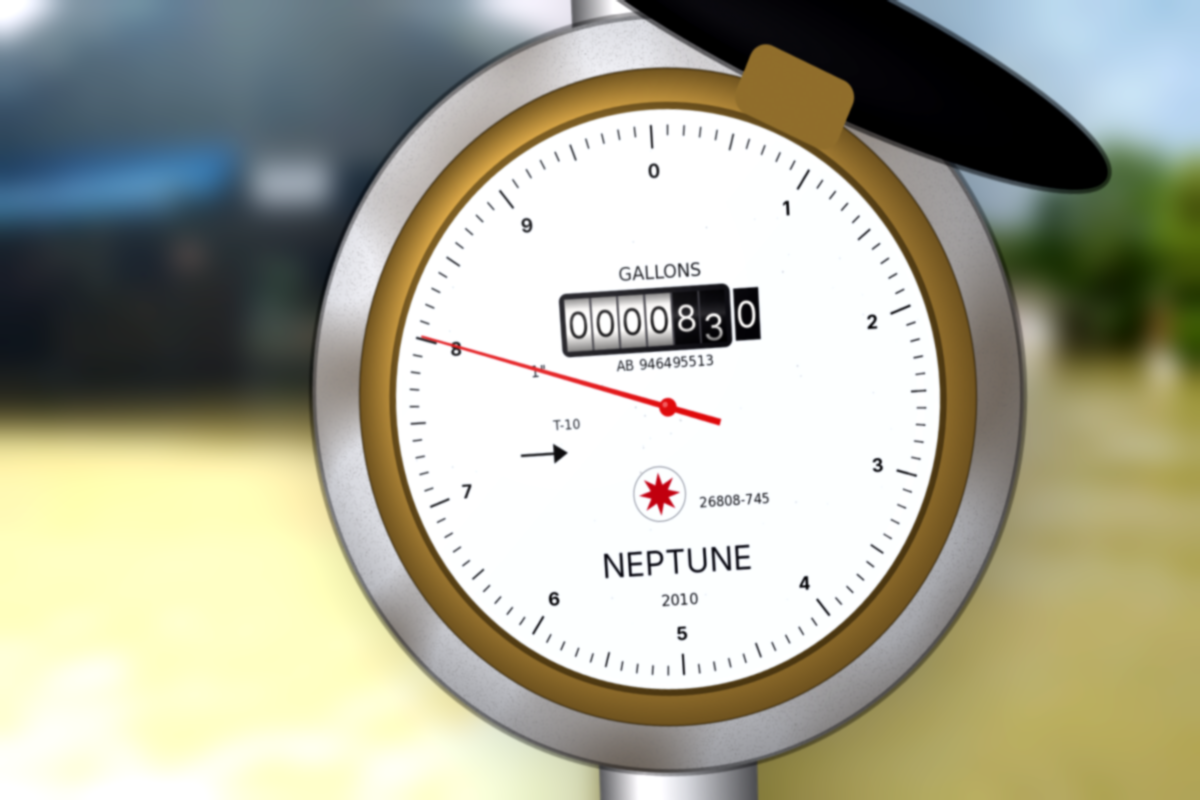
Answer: 828.0 gal
